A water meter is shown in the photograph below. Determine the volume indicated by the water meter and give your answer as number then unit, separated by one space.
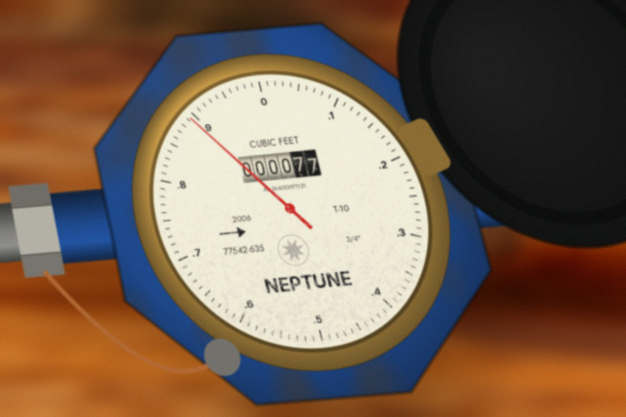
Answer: 76.89 ft³
